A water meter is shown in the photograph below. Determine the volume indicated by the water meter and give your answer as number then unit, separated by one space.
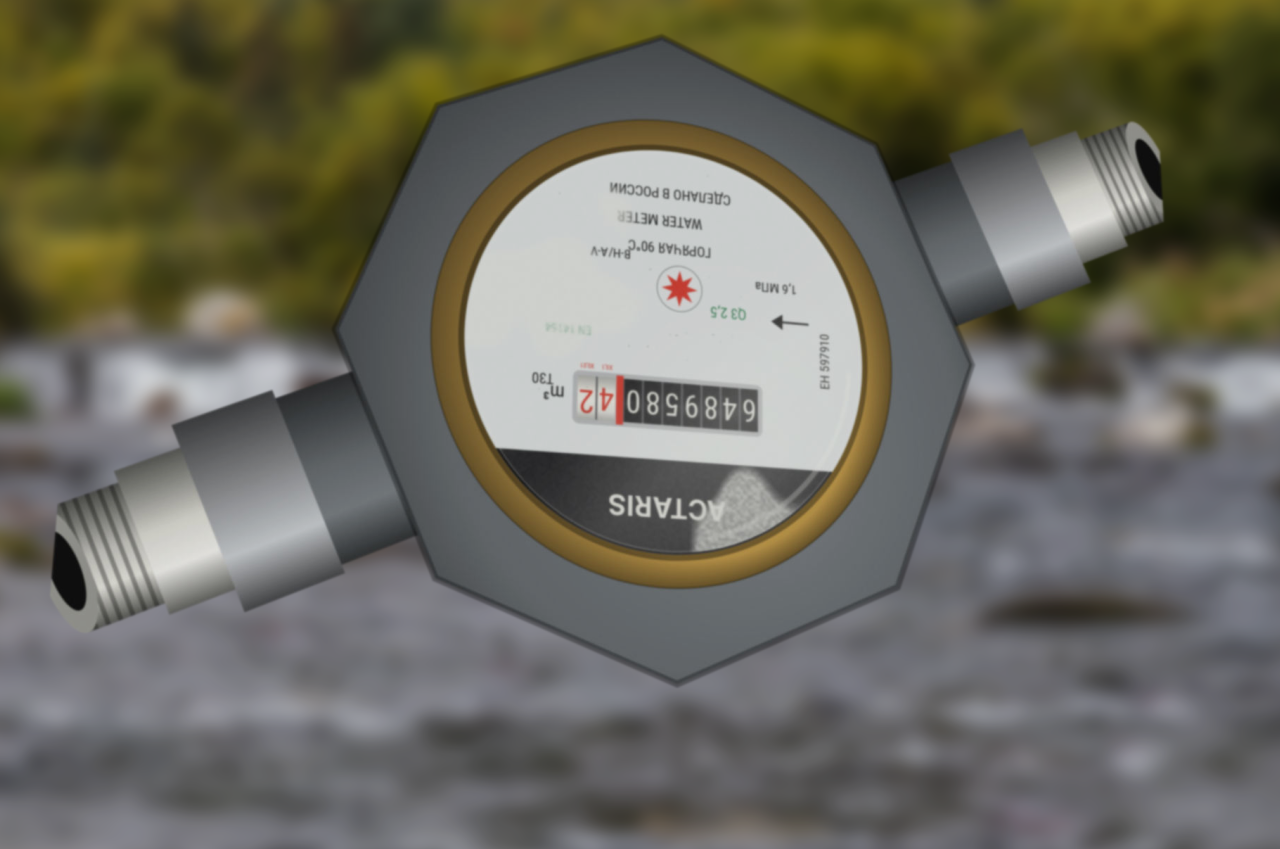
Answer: 6489580.42 m³
